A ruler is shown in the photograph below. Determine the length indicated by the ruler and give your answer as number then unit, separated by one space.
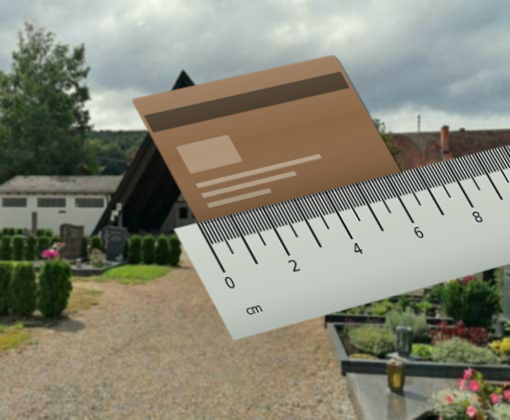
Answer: 6.5 cm
